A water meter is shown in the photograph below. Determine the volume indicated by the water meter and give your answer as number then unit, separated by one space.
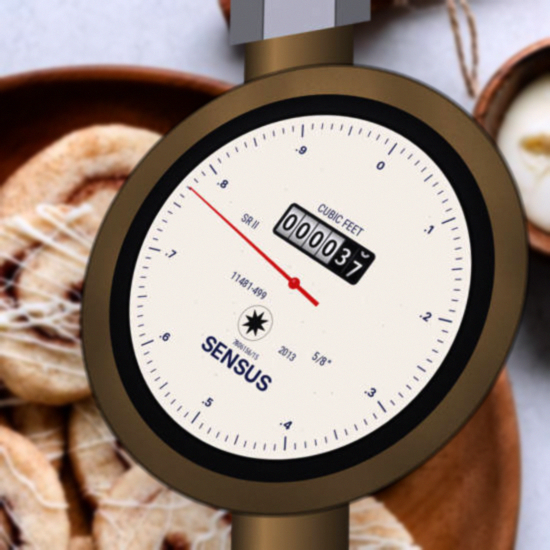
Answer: 36.77 ft³
